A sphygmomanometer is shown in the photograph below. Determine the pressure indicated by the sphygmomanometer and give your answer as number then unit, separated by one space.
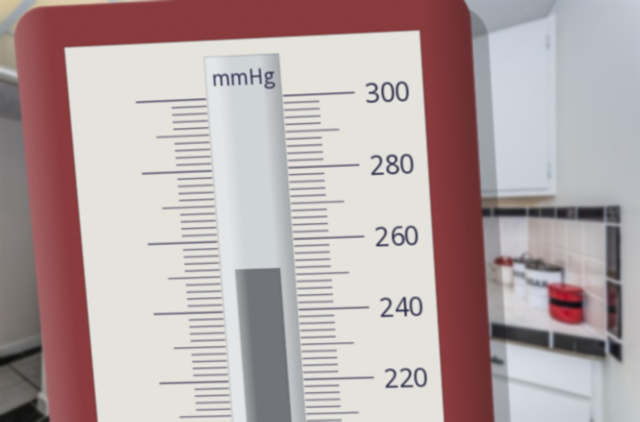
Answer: 252 mmHg
